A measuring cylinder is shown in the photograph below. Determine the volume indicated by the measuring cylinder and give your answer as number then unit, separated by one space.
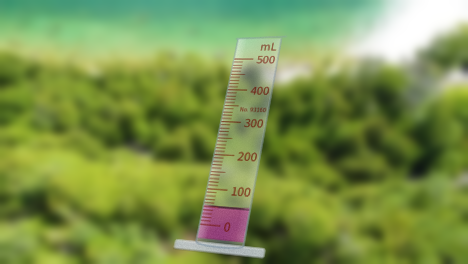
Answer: 50 mL
